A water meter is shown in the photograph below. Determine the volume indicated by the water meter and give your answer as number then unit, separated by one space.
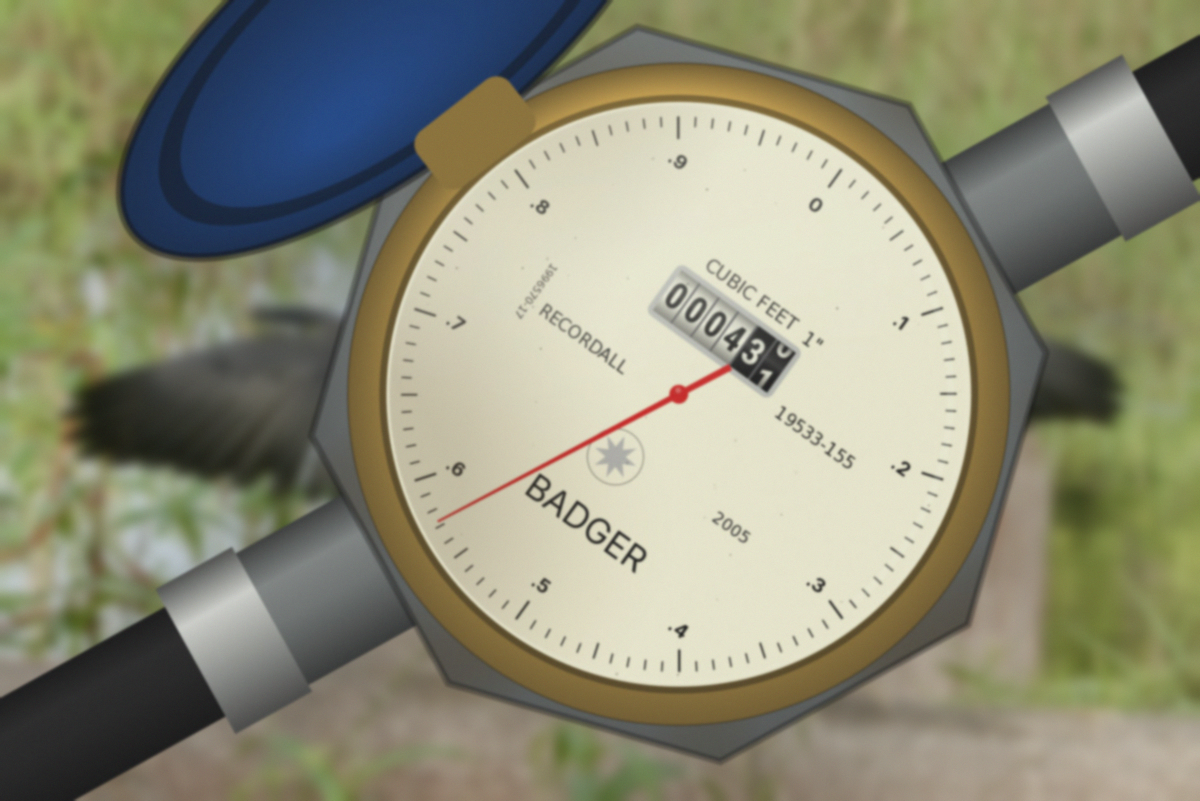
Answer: 430.57 ft³
